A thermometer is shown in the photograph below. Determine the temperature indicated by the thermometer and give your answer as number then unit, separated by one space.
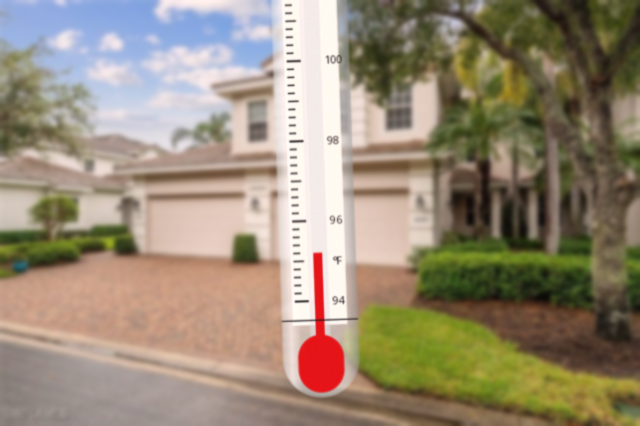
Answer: 95.2 °F
